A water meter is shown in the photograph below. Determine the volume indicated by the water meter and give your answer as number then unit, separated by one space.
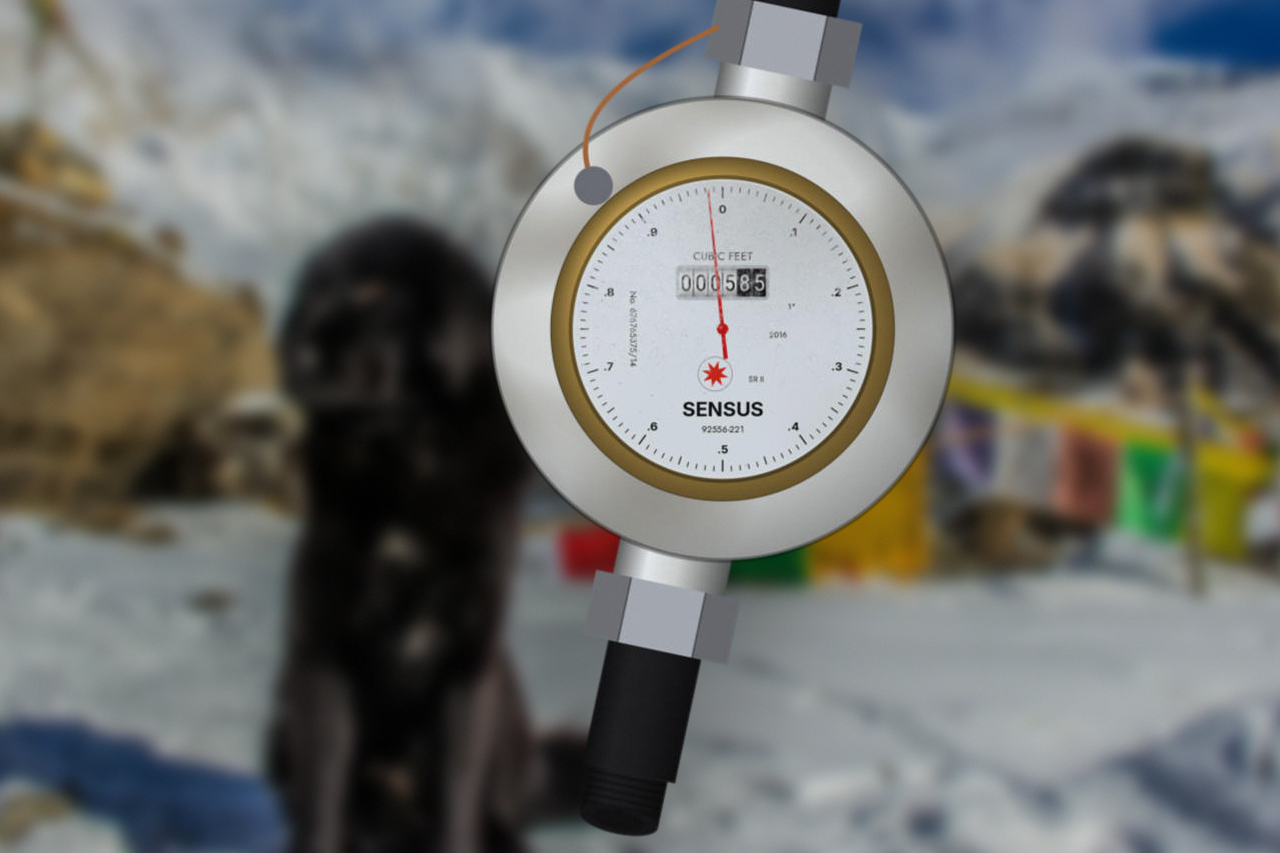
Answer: 584.98 ft³
